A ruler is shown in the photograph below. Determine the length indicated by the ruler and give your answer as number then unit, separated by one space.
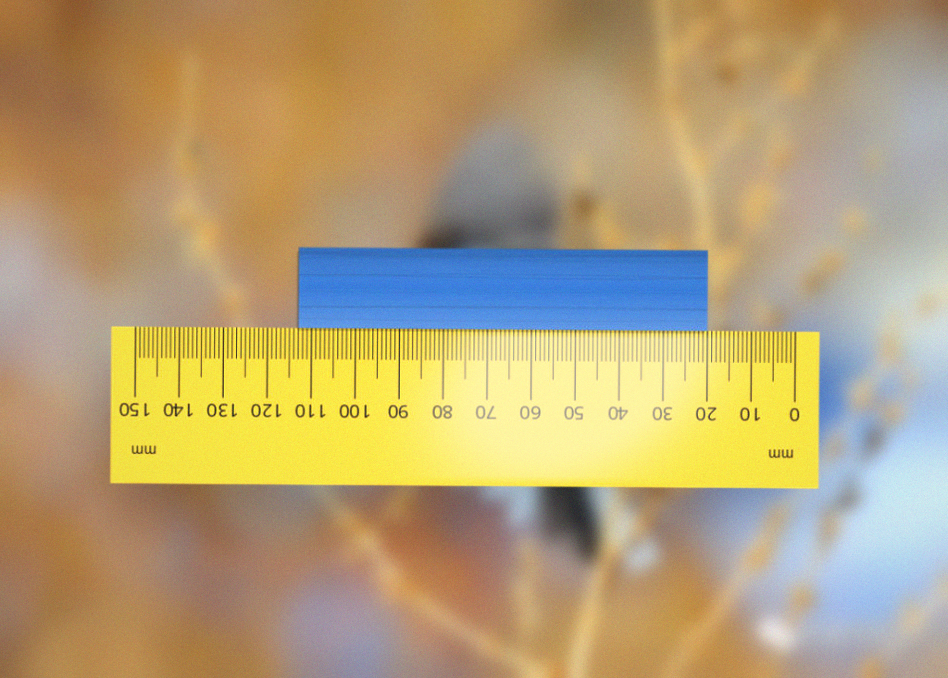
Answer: 93 mm
